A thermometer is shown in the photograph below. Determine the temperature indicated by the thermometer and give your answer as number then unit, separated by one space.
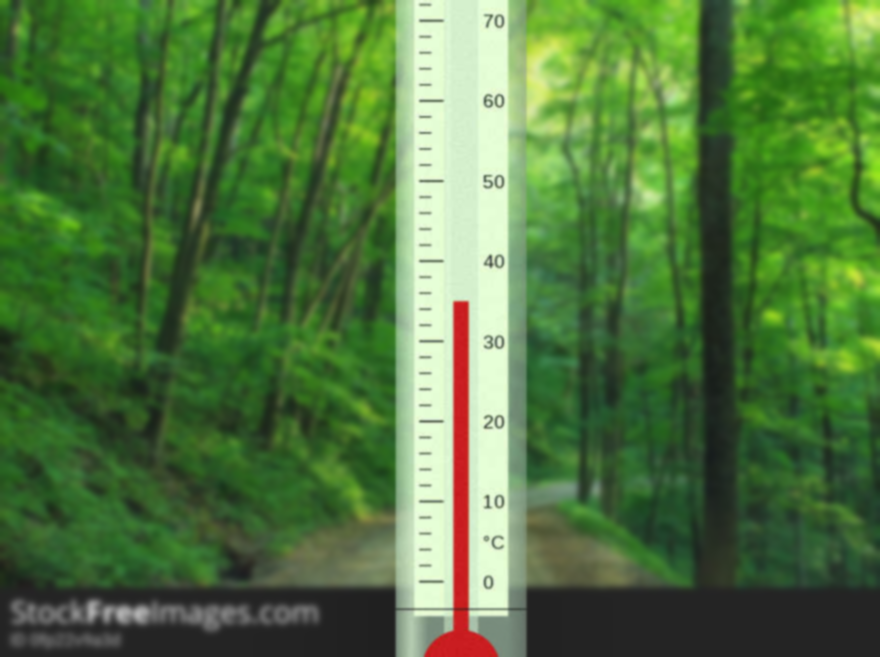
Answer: 35 °C
